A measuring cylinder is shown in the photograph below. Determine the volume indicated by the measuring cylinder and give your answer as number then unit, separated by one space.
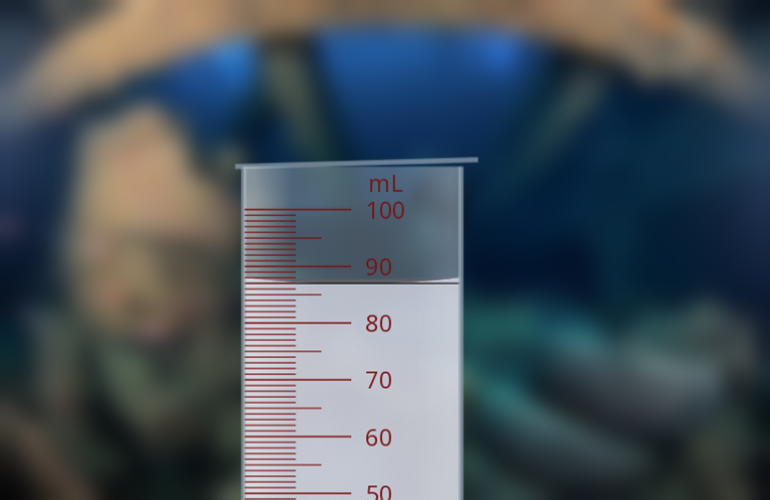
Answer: 87 mL
